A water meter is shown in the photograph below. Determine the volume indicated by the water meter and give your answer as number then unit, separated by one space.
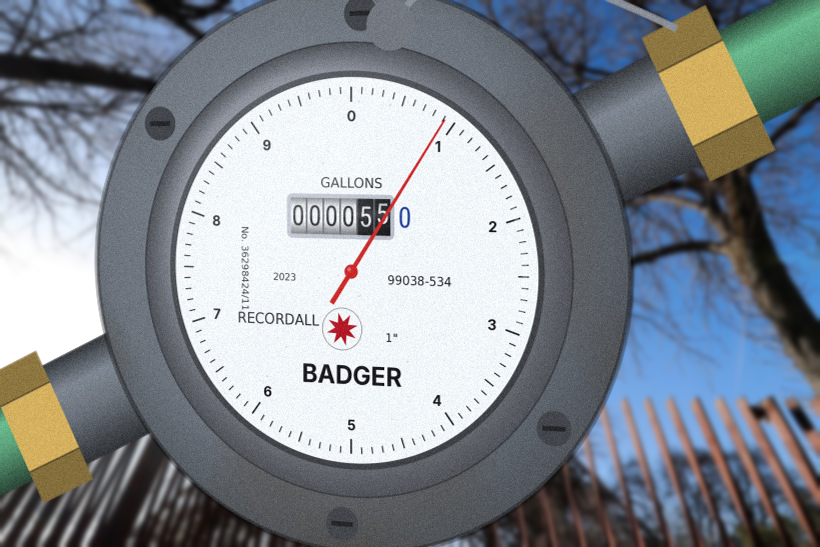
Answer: 550.9 gal
